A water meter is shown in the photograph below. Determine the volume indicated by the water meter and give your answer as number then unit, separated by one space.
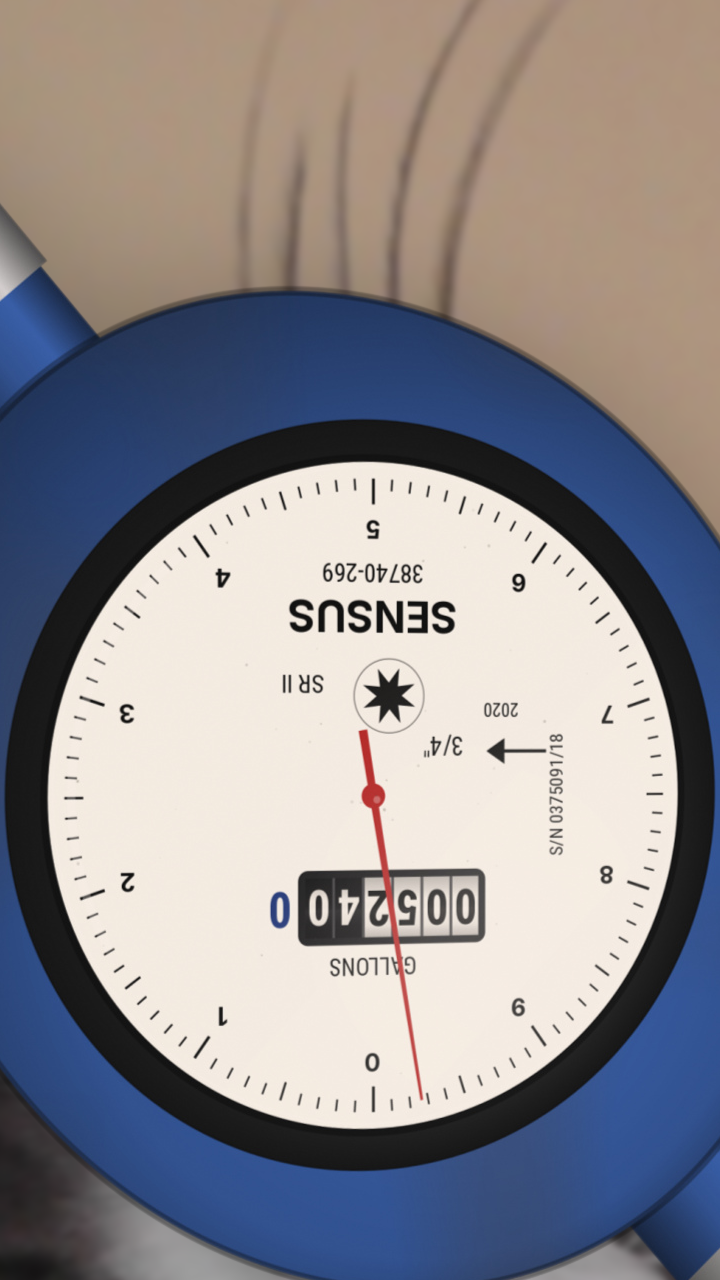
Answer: 52399.7 gal
